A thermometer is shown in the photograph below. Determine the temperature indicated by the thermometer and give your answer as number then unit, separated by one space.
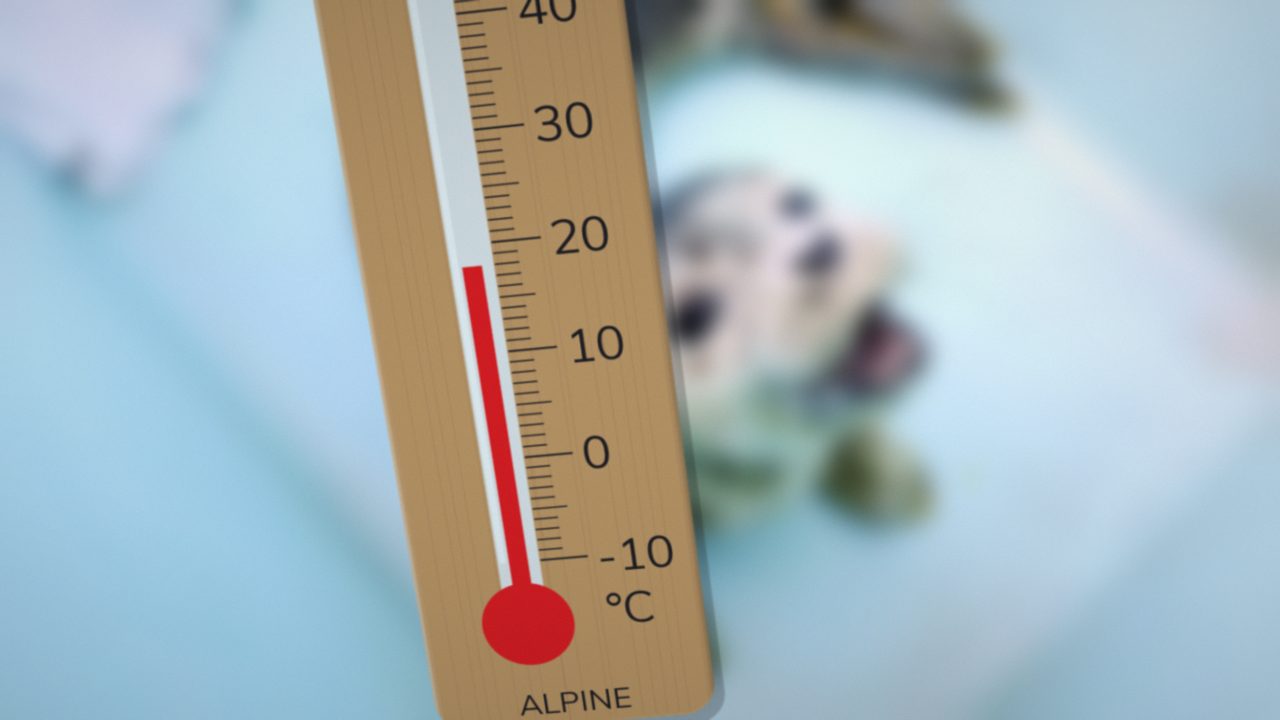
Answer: 18 °C
